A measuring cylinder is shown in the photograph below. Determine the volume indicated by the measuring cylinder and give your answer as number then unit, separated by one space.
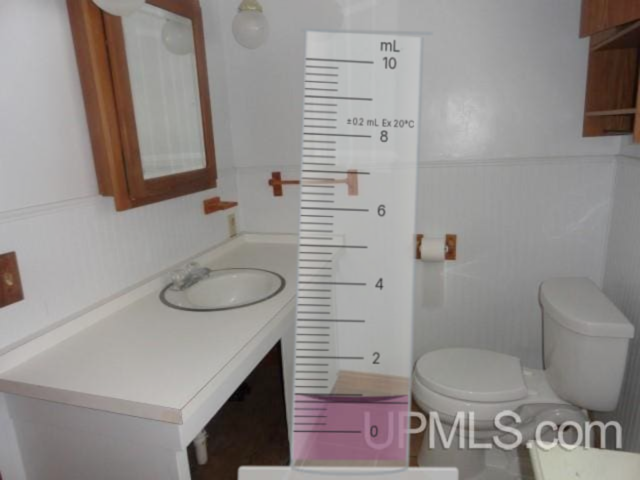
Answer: 0.8 mL
